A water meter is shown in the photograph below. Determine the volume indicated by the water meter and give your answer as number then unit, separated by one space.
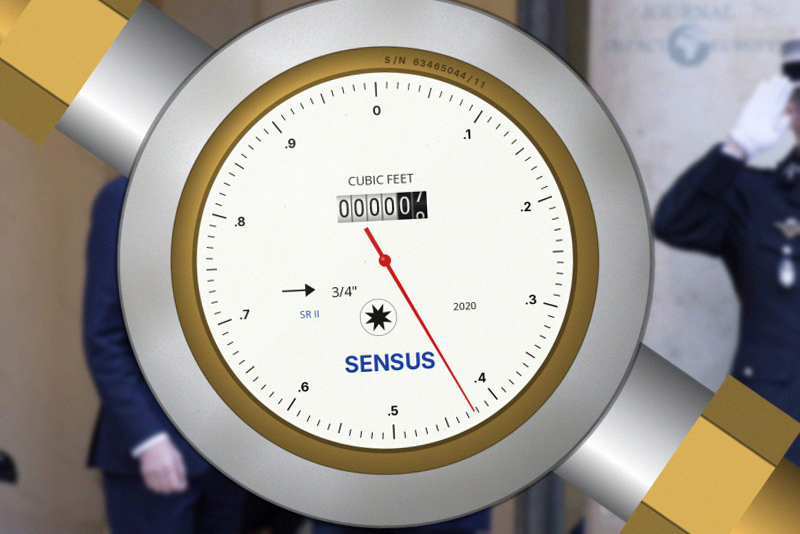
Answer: 7.42 ft³
